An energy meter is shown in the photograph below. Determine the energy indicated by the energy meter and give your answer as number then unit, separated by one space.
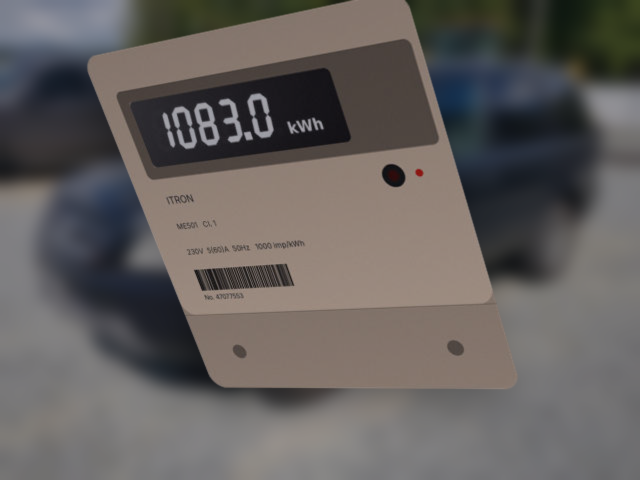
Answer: 1083.0 kWh
